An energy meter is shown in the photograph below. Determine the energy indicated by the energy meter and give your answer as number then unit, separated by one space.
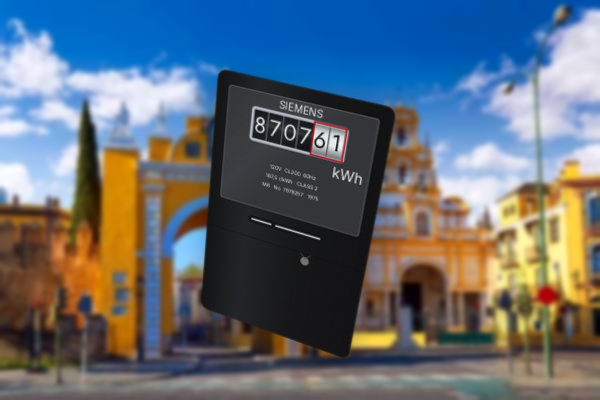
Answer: 8707.61 kWh
